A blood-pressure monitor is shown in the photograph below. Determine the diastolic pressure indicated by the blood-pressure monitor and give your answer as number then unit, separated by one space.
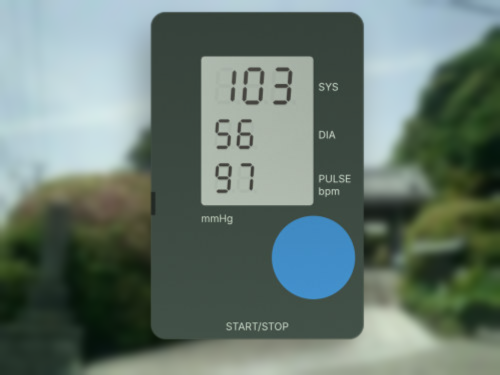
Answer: 56 mmHg
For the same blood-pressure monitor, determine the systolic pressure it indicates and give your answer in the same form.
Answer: 103 mmHg
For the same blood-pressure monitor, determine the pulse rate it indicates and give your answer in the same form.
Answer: 97 bpm
